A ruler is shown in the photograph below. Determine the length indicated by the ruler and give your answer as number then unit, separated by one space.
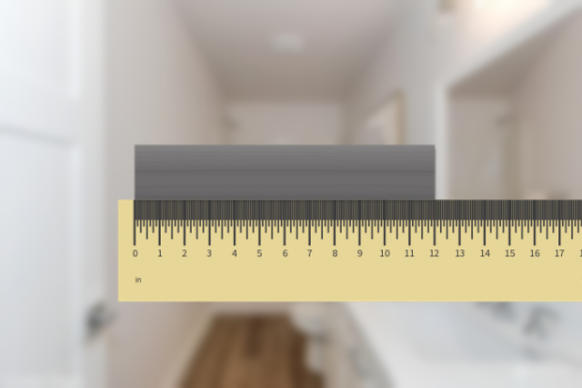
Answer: 12 in
